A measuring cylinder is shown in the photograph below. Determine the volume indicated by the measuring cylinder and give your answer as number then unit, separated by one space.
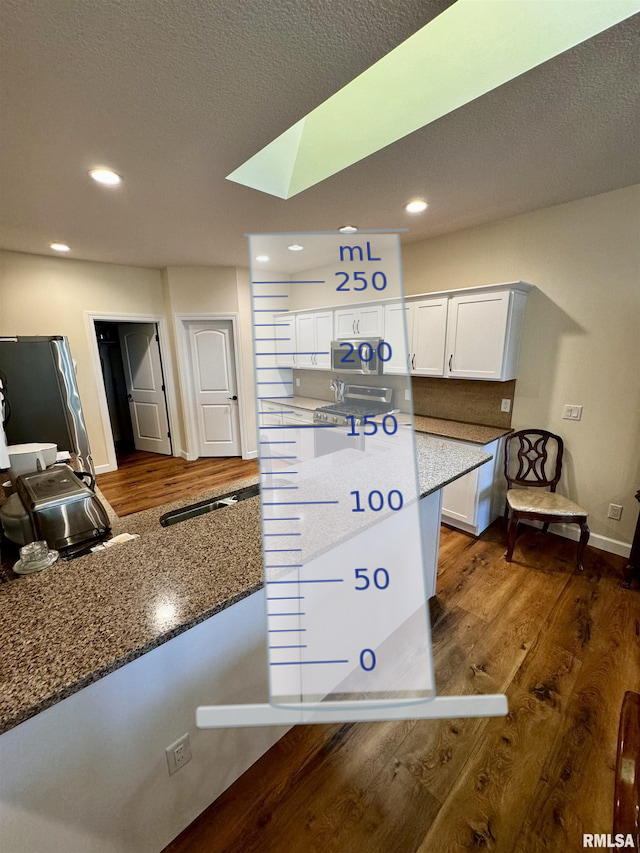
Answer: 150 mL
